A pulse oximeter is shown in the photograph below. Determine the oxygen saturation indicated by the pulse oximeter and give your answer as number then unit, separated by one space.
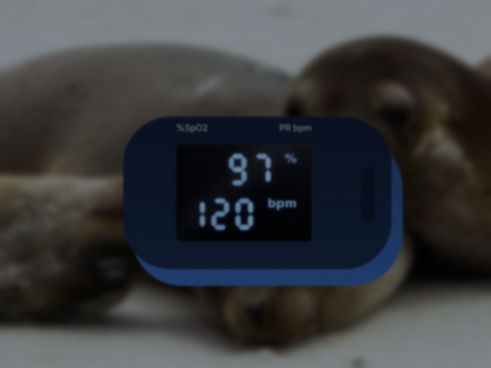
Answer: 97 %
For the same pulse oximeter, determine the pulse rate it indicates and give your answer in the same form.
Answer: 120 bpm
